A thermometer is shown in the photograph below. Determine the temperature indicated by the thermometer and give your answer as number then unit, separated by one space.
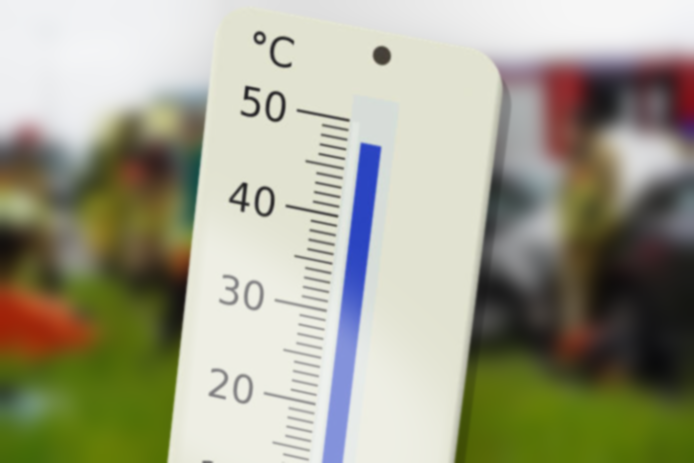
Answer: 48 °C
